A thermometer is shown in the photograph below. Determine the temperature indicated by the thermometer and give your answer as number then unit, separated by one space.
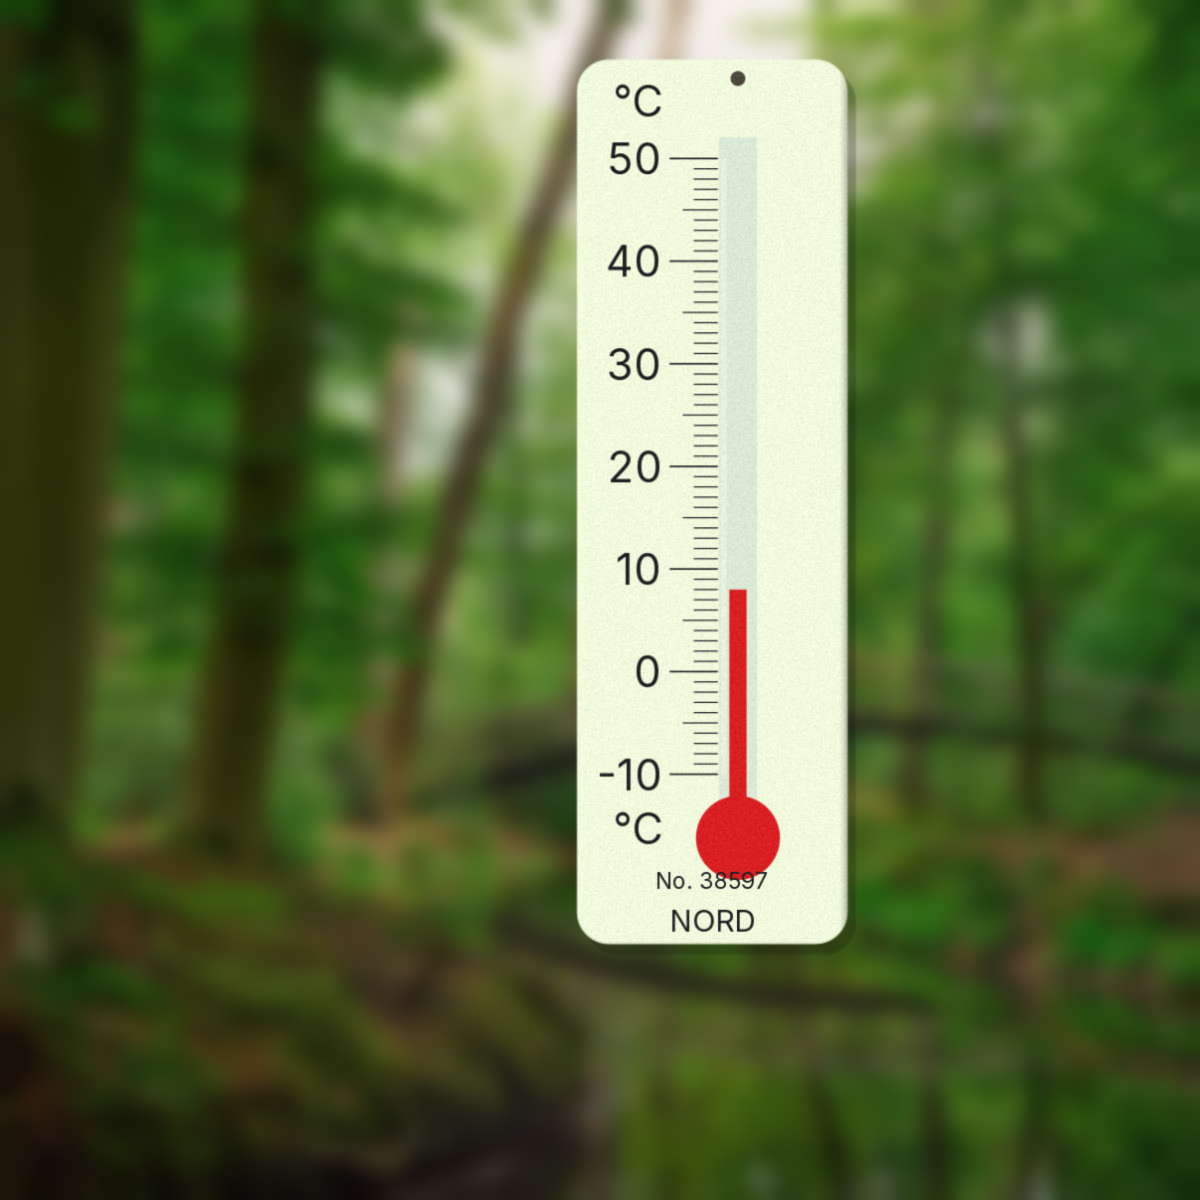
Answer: 8 °C
